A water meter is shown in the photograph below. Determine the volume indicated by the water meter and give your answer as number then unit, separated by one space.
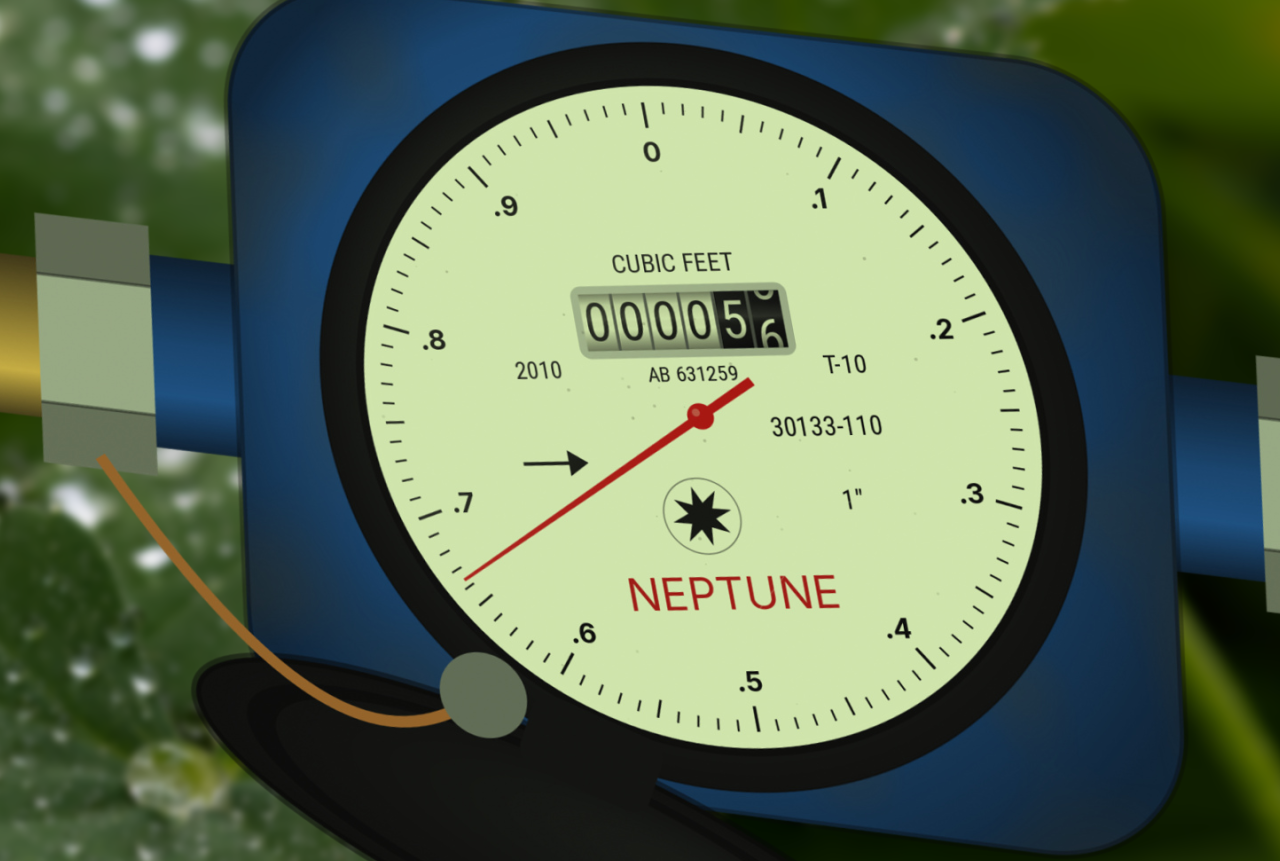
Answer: 55.66 ft³
